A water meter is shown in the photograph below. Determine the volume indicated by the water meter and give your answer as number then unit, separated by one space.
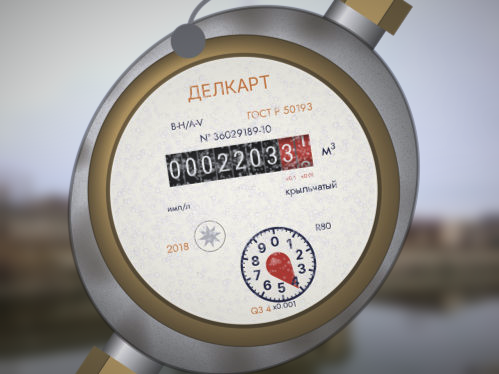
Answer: 2203.314 m³
